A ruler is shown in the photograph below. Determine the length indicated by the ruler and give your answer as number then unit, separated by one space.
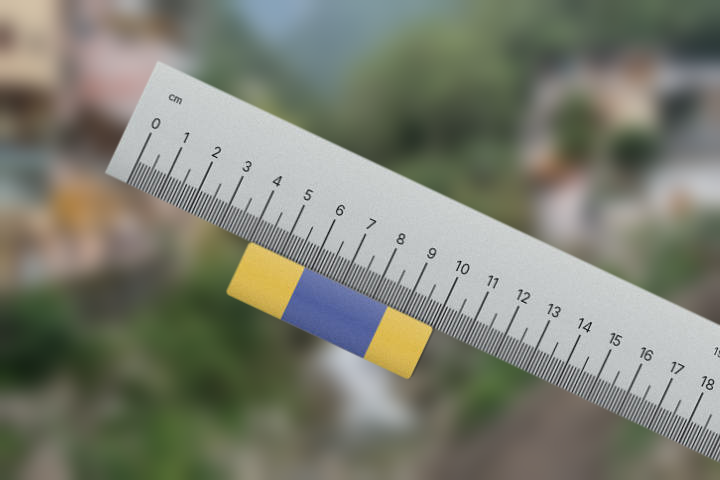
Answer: 6 cm
